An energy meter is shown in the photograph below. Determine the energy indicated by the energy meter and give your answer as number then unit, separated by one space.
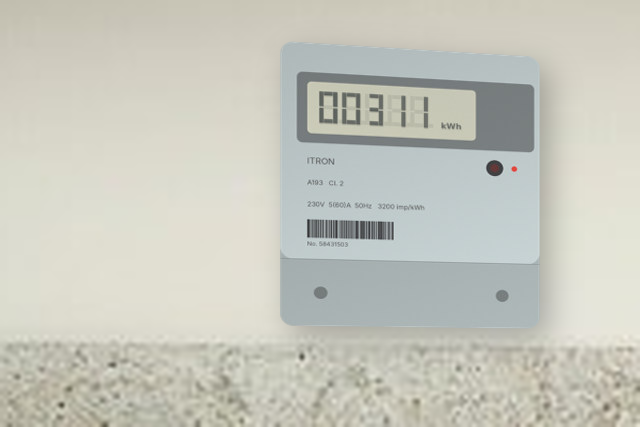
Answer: 311 kWh
